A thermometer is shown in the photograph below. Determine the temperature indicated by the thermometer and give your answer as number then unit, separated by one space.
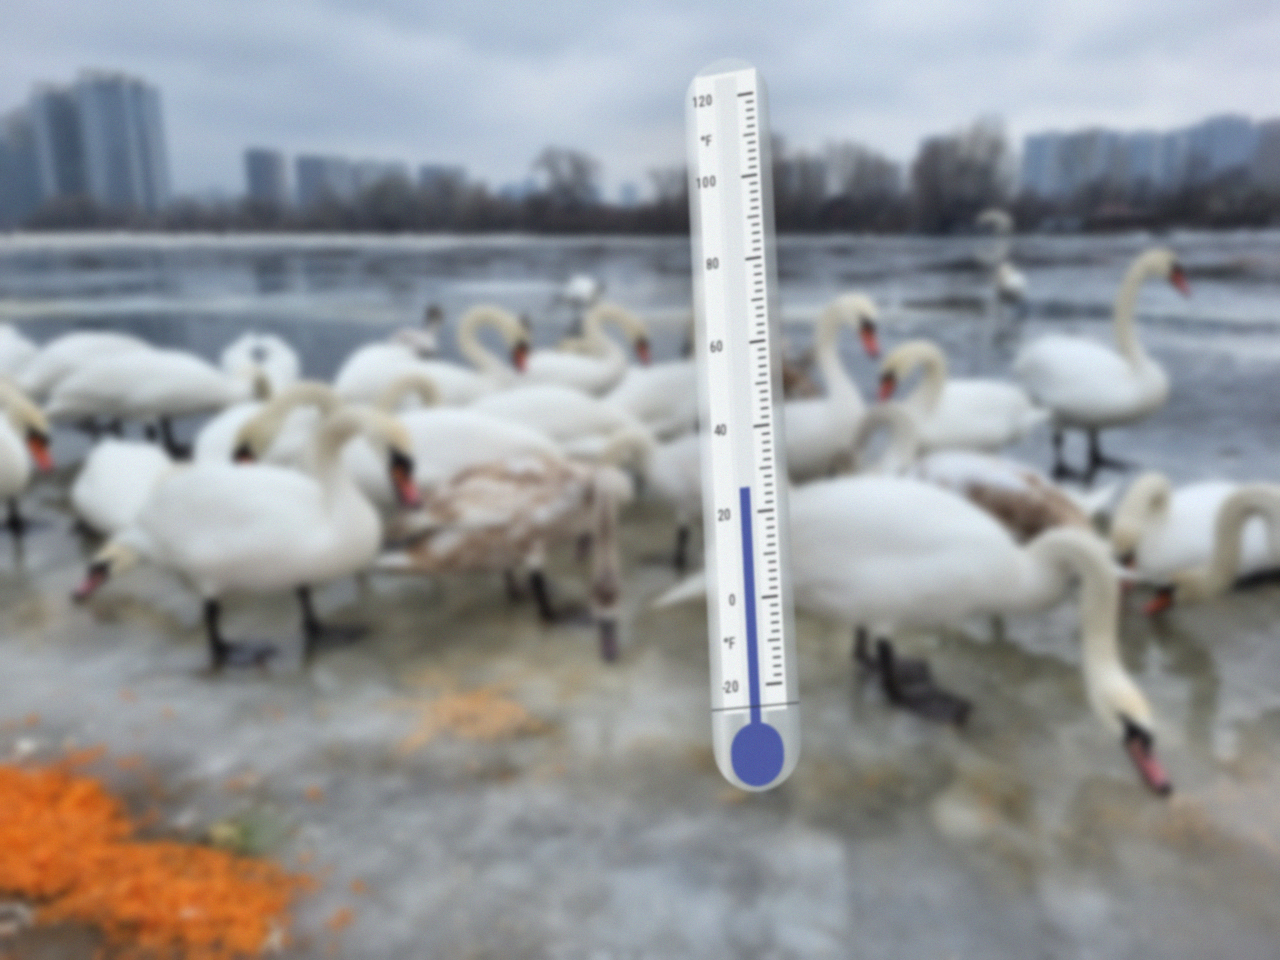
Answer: 26 °F
